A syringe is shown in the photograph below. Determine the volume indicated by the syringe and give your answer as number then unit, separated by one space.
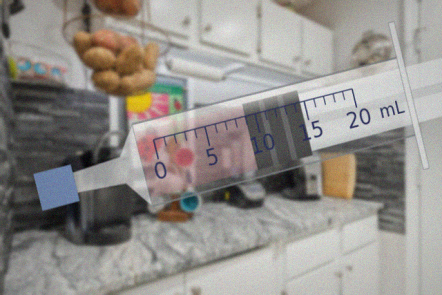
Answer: 9 mL
